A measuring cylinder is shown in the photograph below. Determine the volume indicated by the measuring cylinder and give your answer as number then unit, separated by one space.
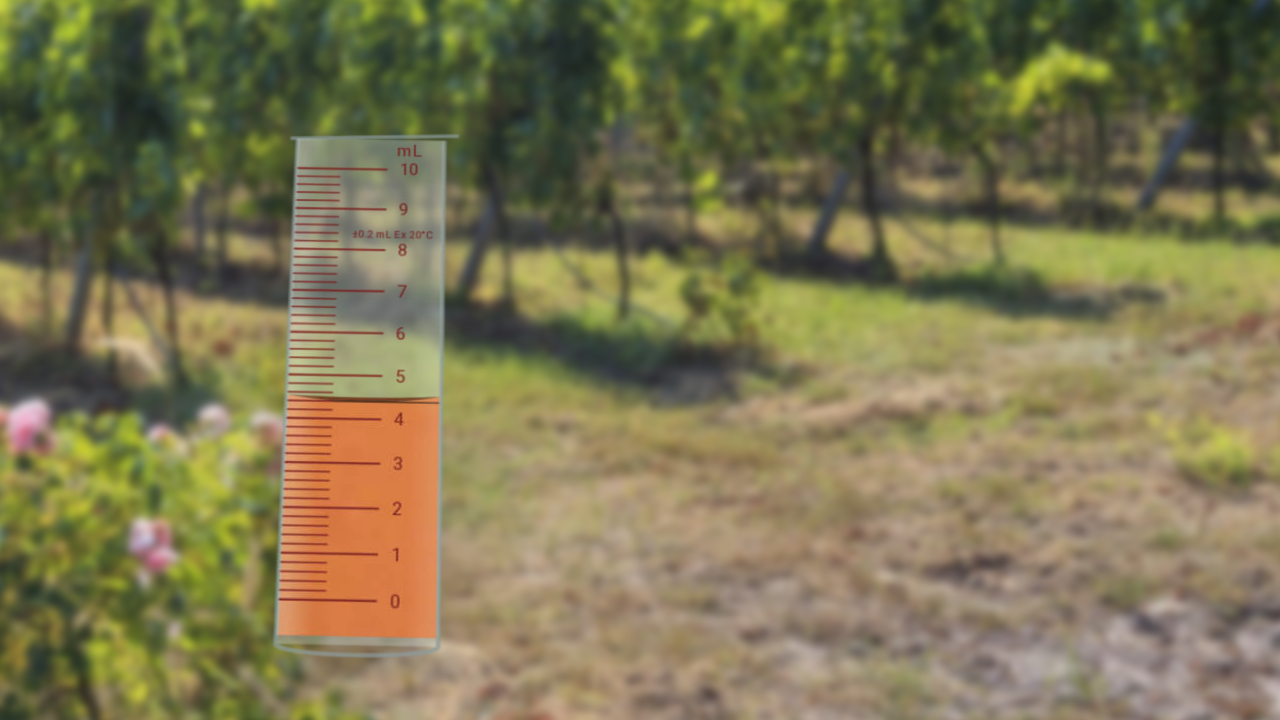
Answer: 4.4 mL
